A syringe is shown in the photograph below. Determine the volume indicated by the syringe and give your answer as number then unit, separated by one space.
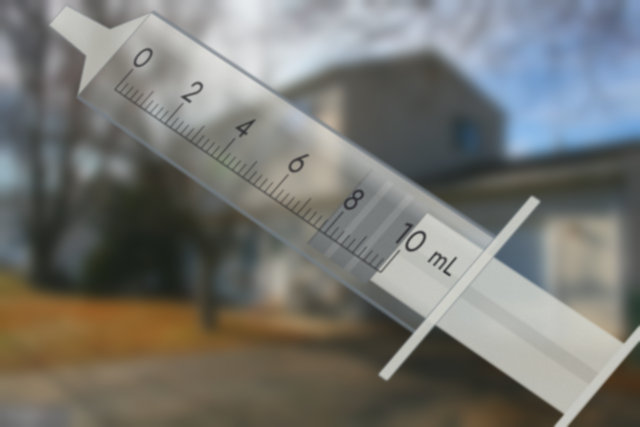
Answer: 7.8 mL
